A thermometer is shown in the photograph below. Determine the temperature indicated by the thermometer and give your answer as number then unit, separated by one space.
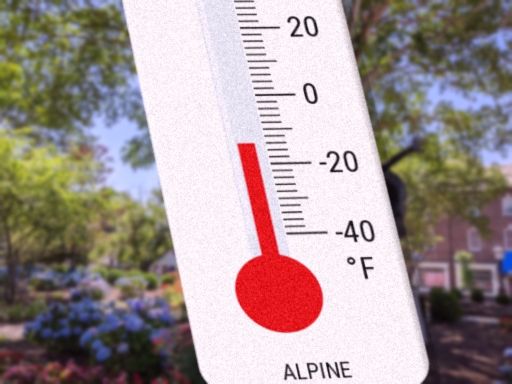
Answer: -14 °F
